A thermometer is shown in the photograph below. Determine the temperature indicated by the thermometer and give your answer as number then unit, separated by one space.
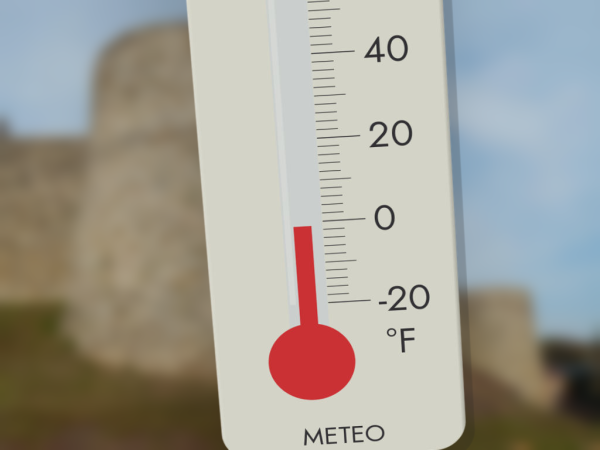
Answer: -1 °F
